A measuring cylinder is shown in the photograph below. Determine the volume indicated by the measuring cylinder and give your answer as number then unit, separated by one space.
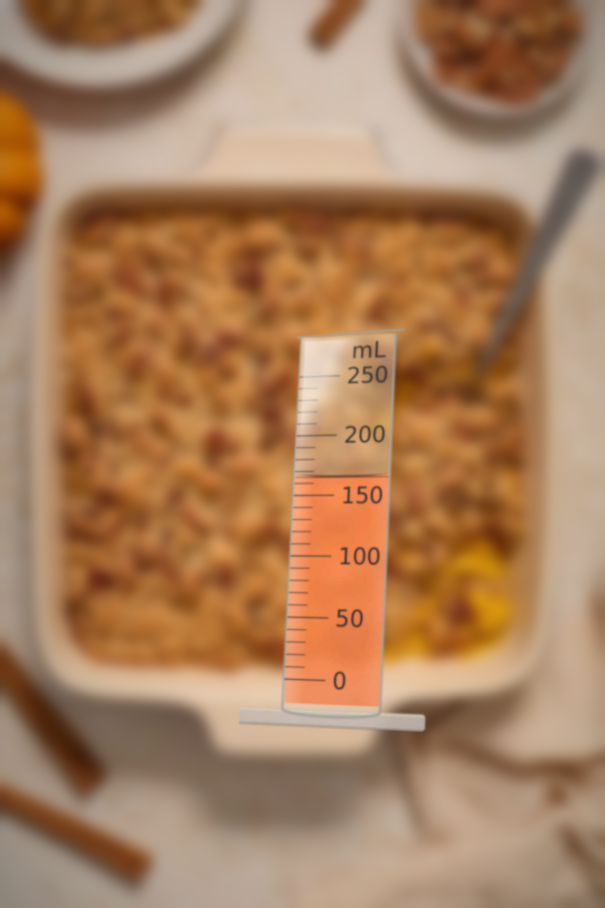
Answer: 165 mL
